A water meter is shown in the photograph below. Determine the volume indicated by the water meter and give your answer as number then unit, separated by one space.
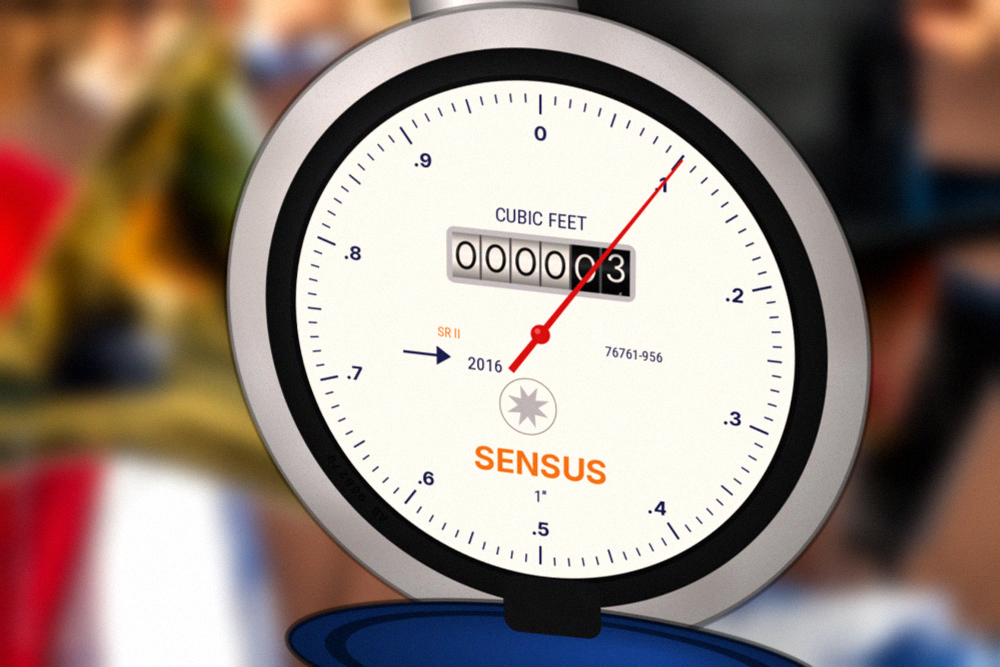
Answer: 3.10 ft³
